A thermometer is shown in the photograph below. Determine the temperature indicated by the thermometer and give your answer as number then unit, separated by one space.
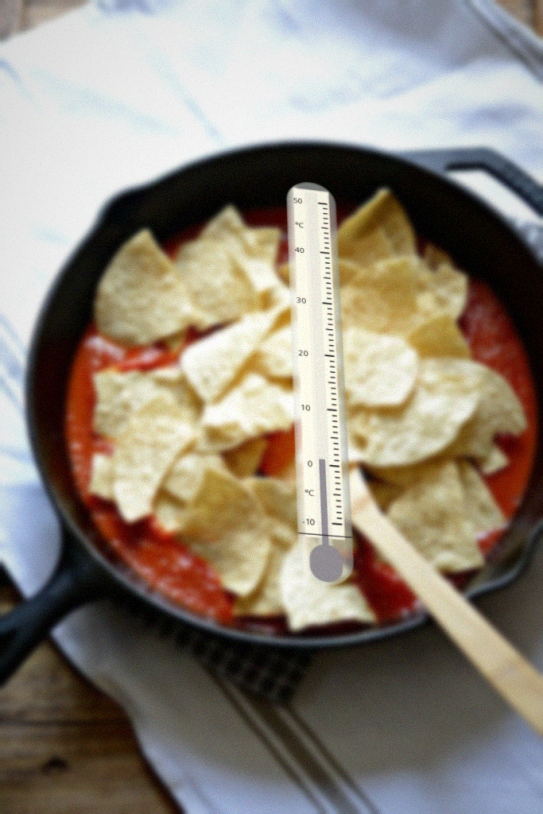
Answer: 1 °C
